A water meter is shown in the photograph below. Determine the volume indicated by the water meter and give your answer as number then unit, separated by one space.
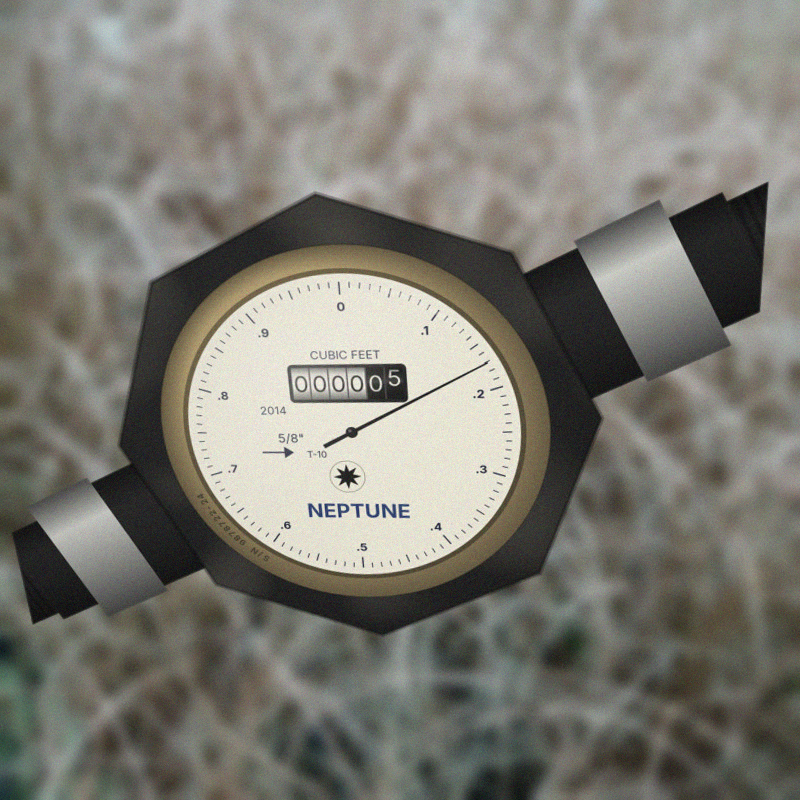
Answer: 5.17 ft³
